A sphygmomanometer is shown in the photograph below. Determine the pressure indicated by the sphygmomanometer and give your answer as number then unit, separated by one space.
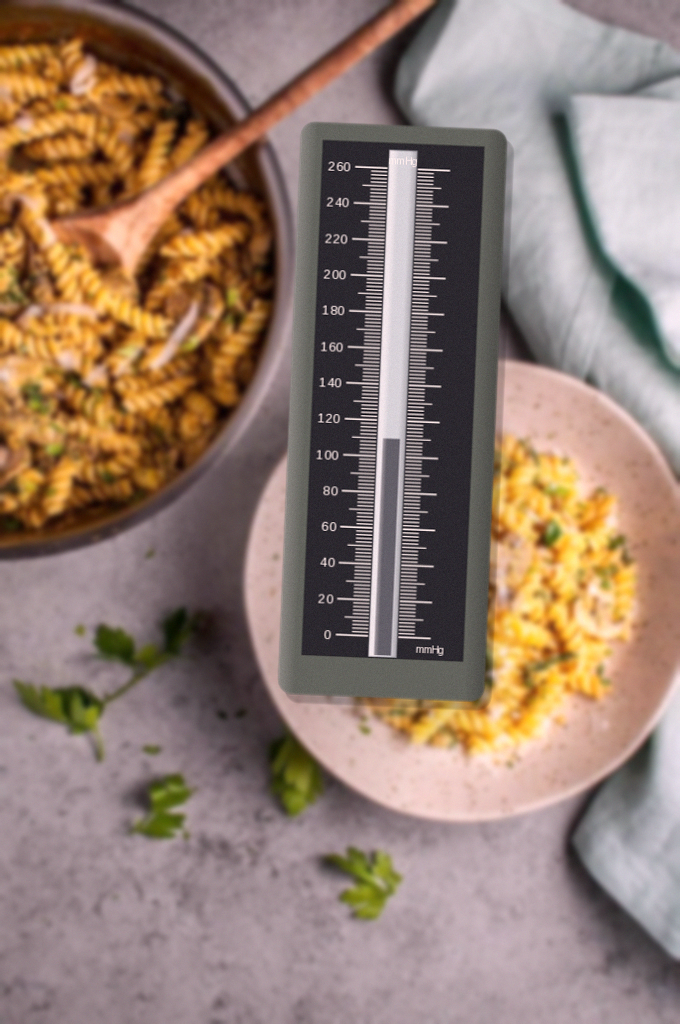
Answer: 110 mmHg
